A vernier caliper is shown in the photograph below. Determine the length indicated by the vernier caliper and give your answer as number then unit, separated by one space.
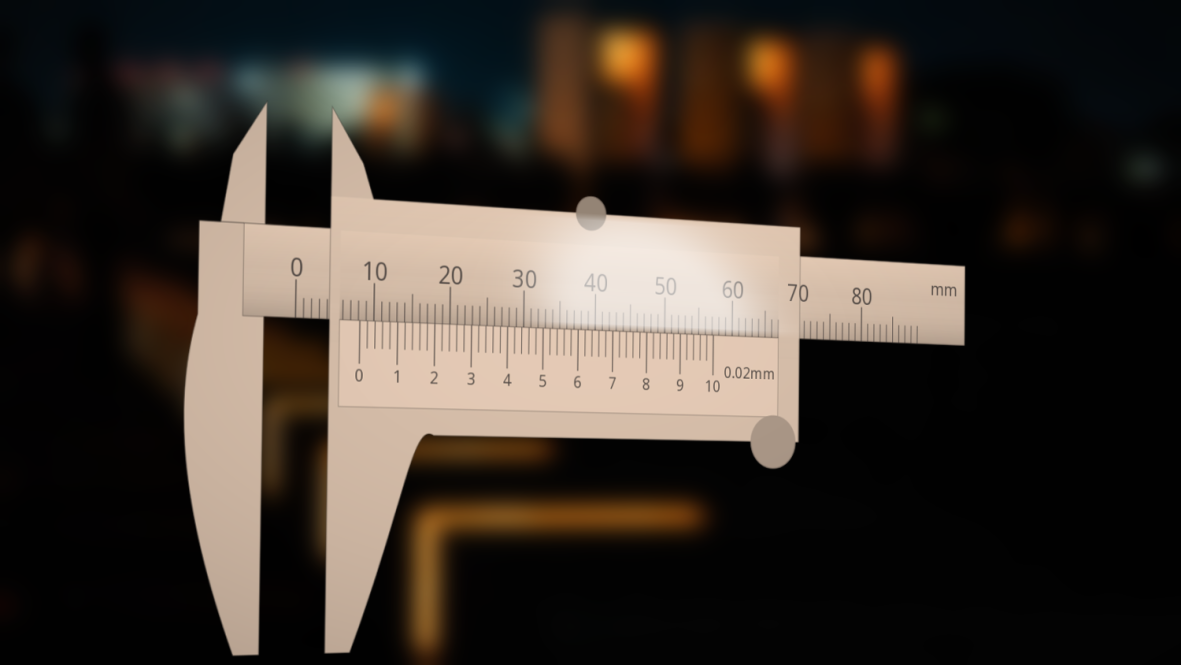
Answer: 8.2 mm
